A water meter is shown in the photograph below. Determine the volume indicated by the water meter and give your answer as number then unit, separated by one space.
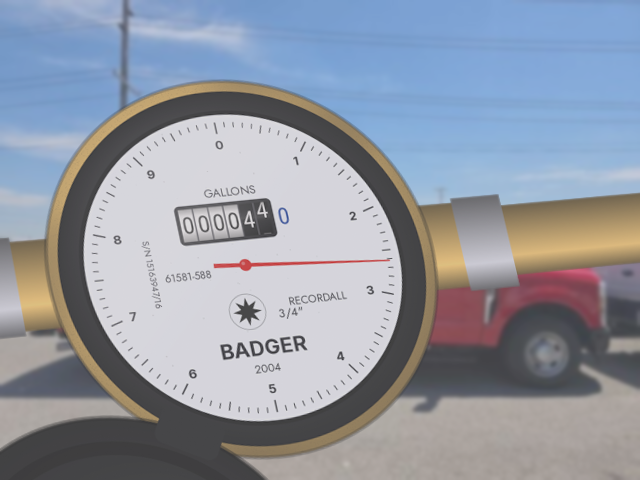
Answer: 442.6 gal
